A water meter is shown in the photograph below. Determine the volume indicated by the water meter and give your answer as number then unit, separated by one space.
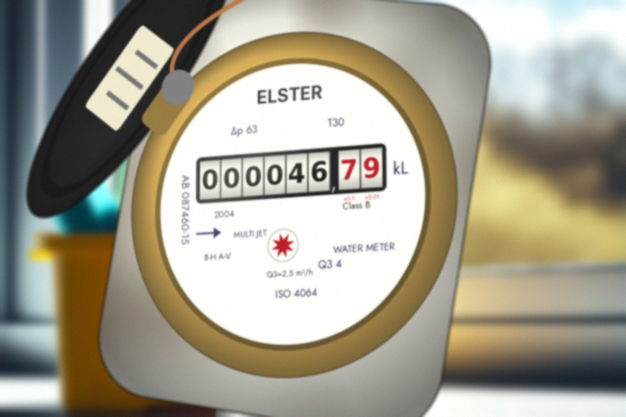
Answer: 46.79 kL
